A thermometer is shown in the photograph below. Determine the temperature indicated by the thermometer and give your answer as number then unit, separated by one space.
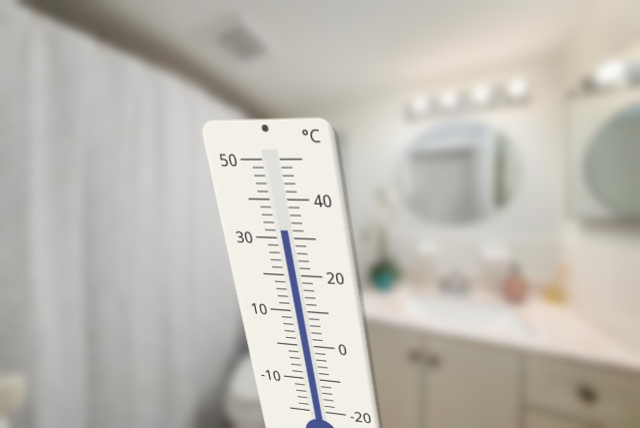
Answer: 32 °C
